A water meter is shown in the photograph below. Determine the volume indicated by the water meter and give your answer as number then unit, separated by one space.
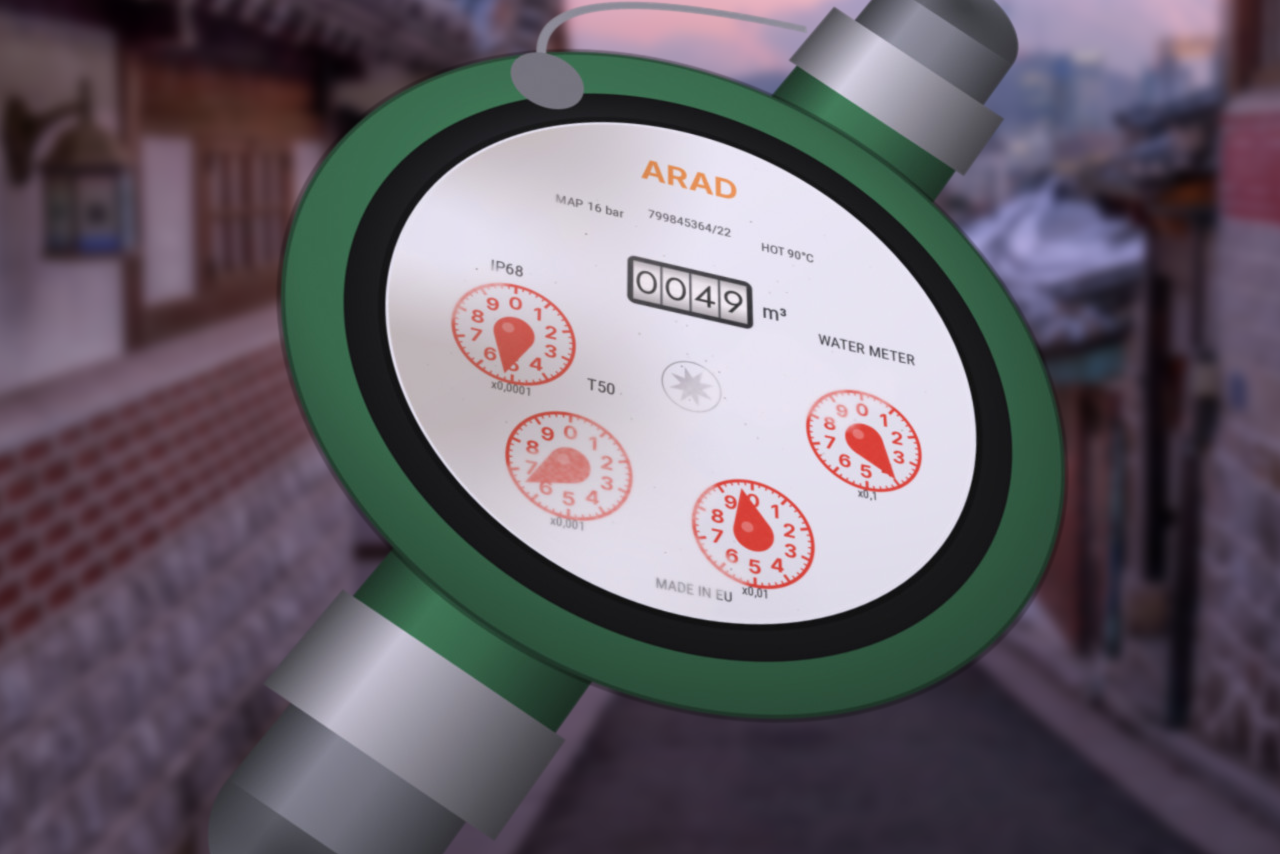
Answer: 49.3965 m³
